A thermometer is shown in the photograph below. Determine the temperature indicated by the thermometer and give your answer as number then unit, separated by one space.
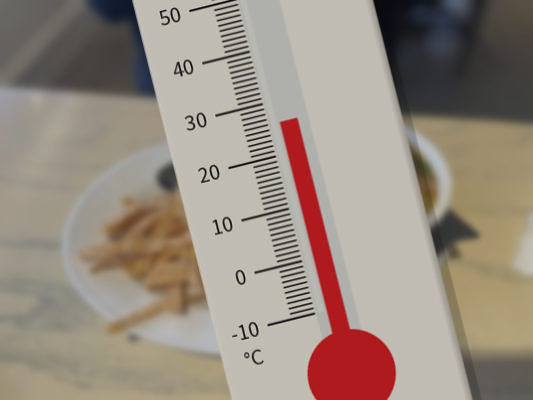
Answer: 26 °C
